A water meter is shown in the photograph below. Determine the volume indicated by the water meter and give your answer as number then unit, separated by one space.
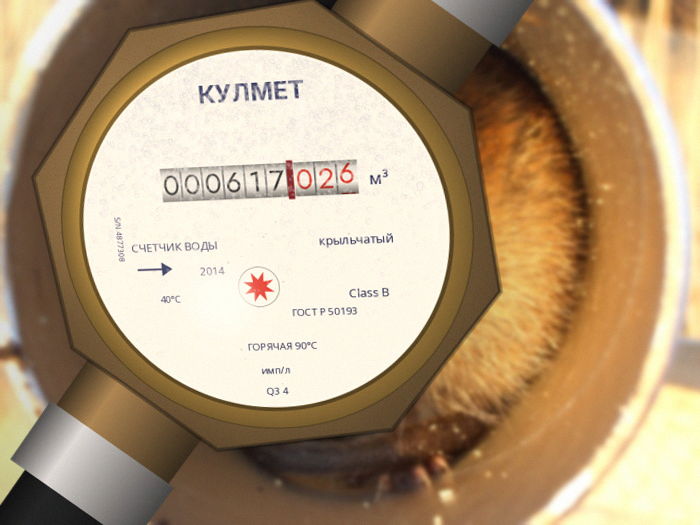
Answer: 617.026 m³
